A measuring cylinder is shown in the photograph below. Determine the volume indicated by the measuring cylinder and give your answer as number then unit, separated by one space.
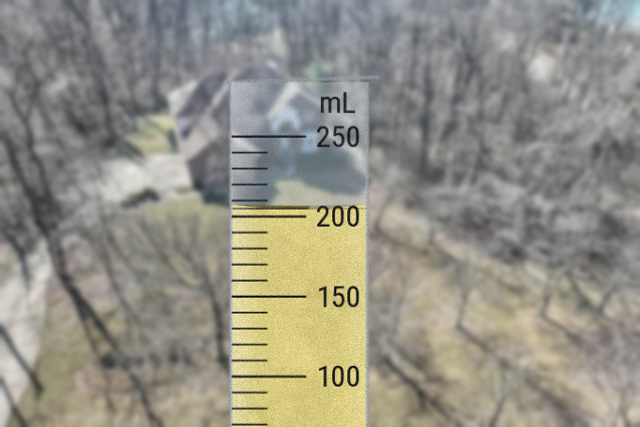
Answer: 205 mL
